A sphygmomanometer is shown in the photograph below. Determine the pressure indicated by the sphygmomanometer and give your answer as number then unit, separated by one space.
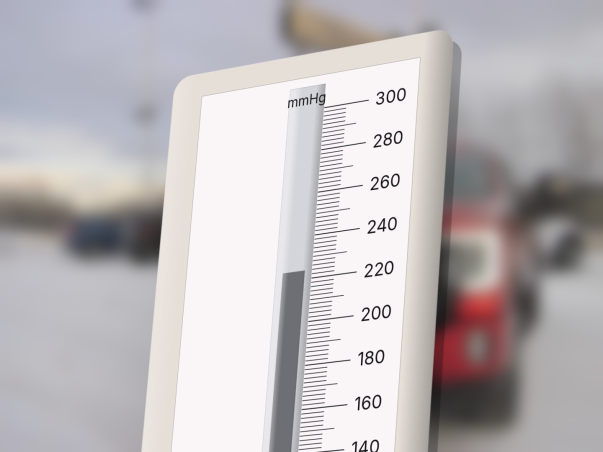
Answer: 224 mmHg
